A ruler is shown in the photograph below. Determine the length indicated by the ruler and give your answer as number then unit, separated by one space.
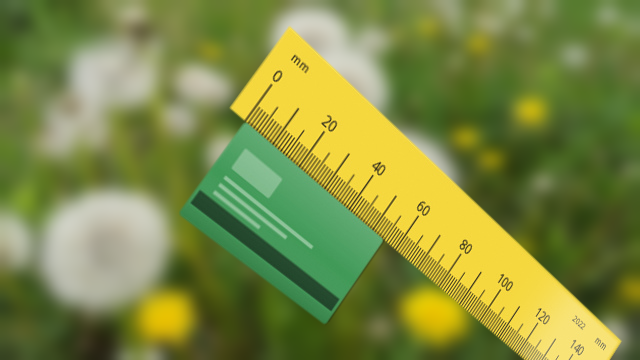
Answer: 55 mm
